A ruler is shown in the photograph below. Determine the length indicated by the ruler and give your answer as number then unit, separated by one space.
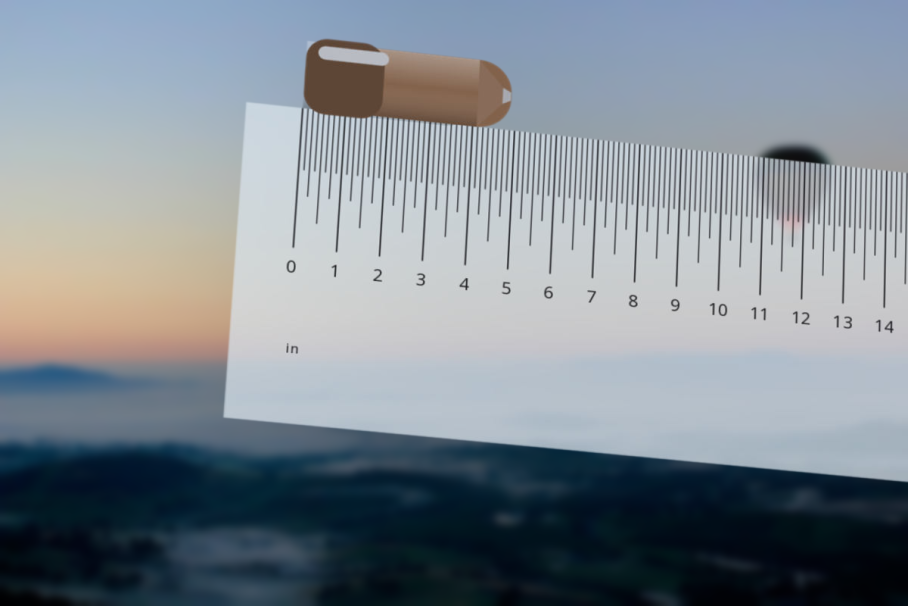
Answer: 4.875 in
